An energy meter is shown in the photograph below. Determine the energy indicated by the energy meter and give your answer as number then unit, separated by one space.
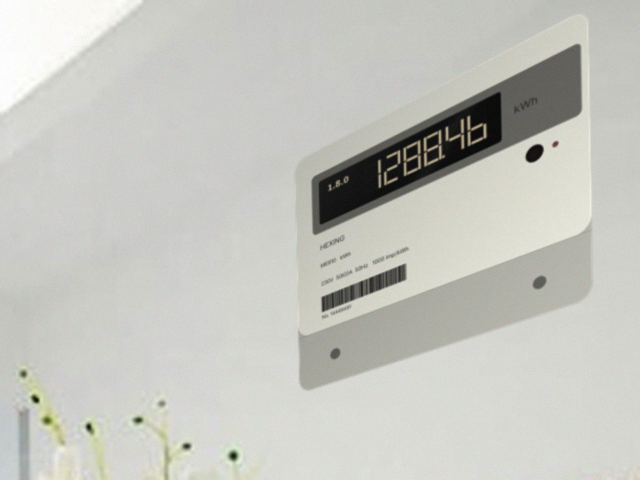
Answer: 1288.46 kWh
